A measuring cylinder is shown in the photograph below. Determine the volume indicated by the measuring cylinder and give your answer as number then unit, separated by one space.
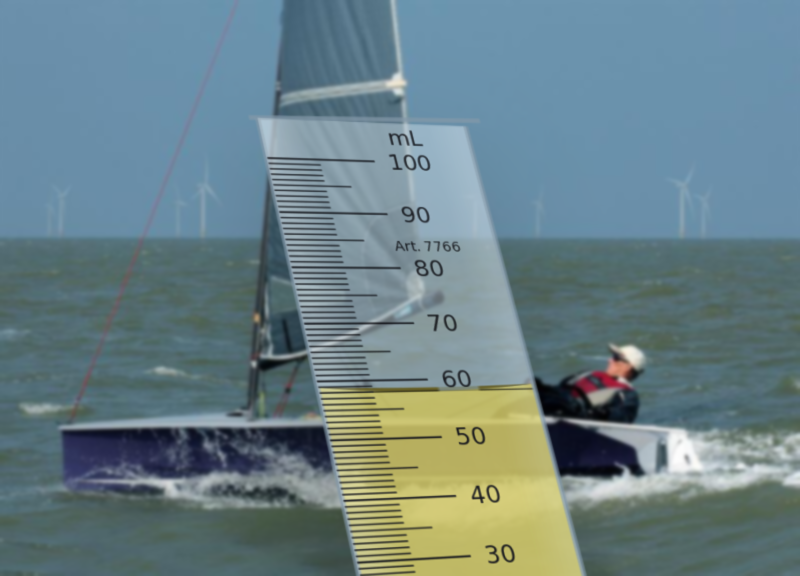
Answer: 58 mL
